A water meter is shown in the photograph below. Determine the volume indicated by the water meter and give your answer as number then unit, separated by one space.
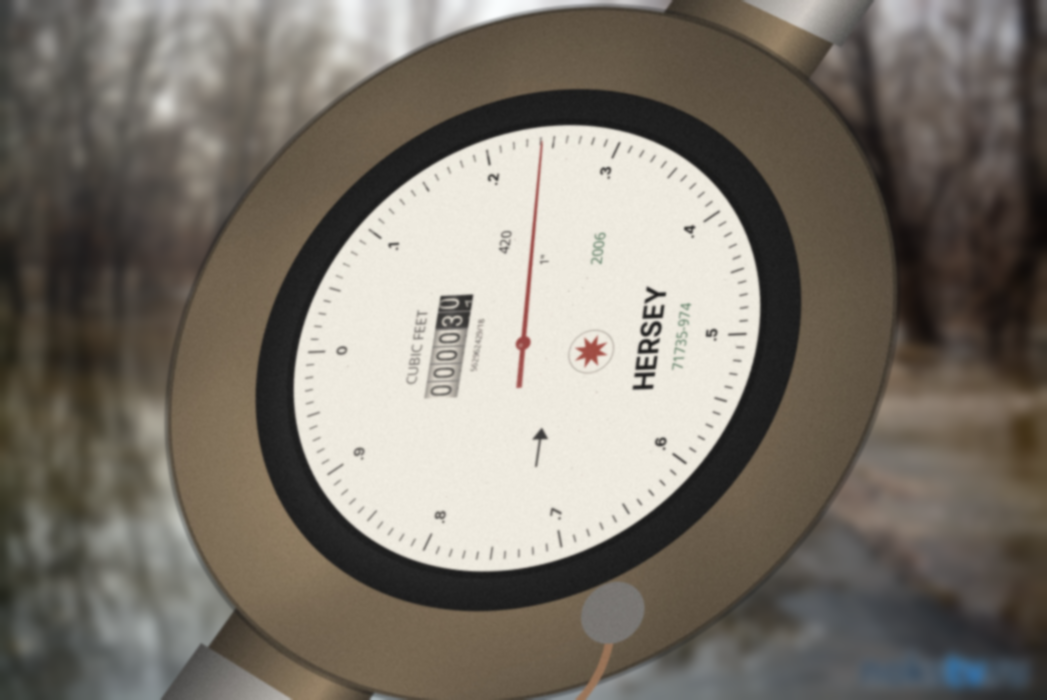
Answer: 30.24 ft³
